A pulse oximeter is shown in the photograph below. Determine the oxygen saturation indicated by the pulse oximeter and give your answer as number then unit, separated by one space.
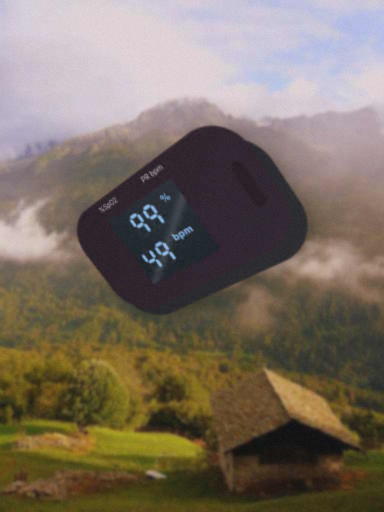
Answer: 99 %
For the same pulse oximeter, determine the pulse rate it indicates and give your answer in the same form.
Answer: 49 bpm
